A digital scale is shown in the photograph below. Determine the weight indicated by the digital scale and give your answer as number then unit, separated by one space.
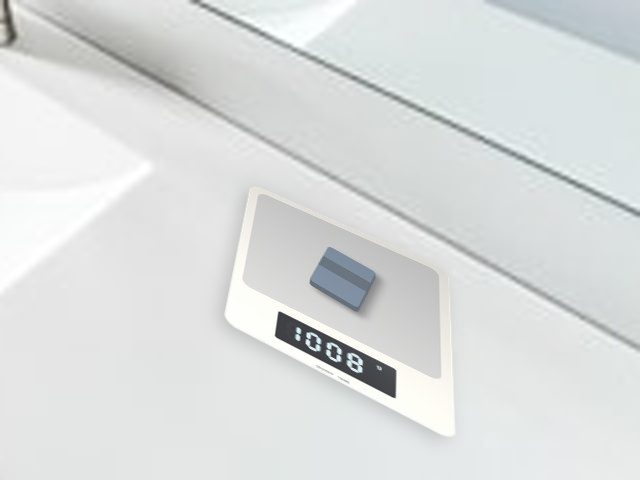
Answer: 1008 g
